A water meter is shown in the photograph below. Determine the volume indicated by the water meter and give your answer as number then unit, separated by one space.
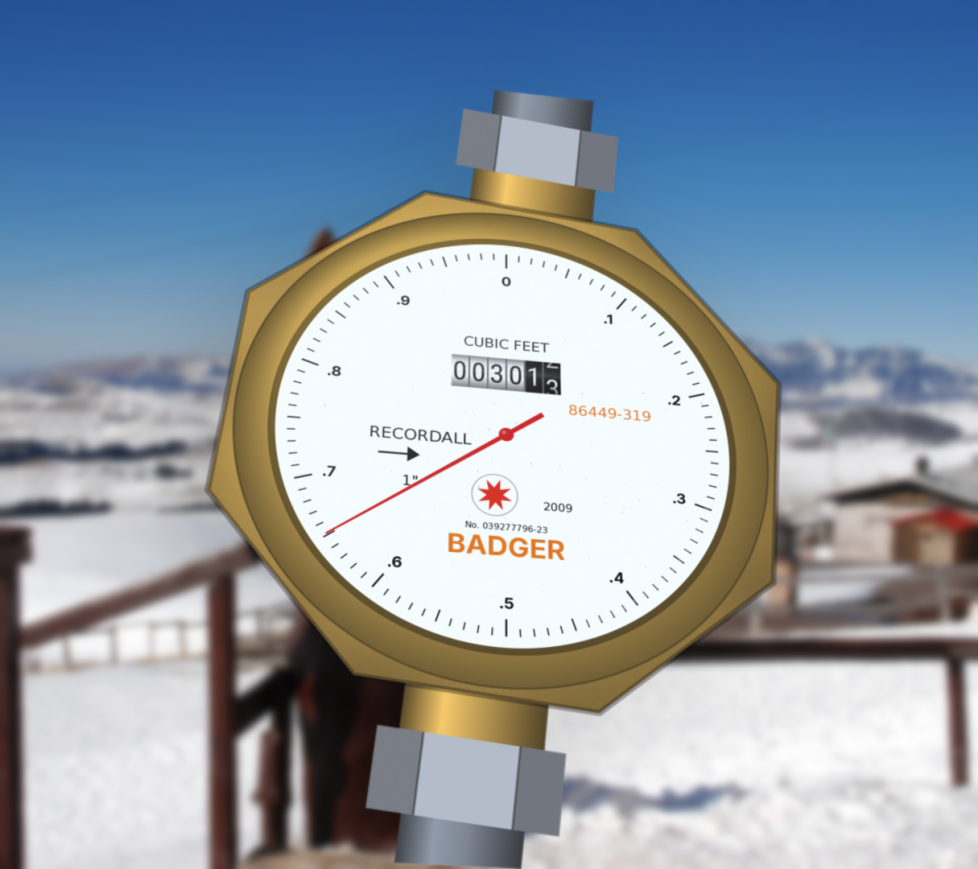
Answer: 3012.65 ft³
